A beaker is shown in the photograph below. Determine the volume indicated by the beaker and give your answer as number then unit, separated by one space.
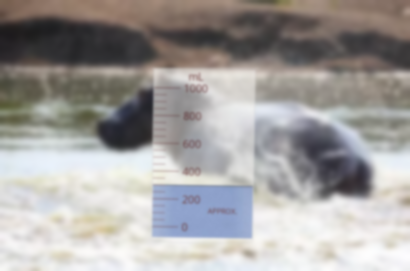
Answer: 300 mL
